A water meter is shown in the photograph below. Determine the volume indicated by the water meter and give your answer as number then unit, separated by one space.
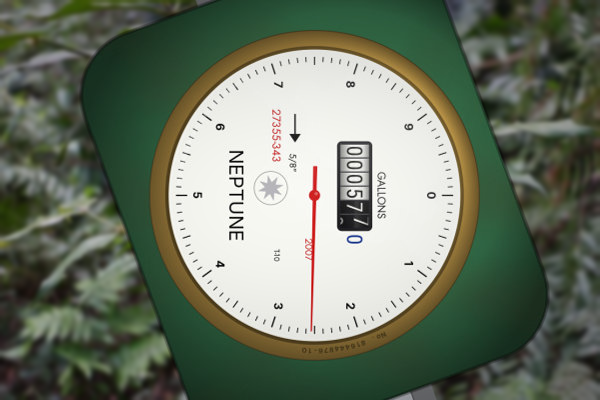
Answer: 5772.5 gal
